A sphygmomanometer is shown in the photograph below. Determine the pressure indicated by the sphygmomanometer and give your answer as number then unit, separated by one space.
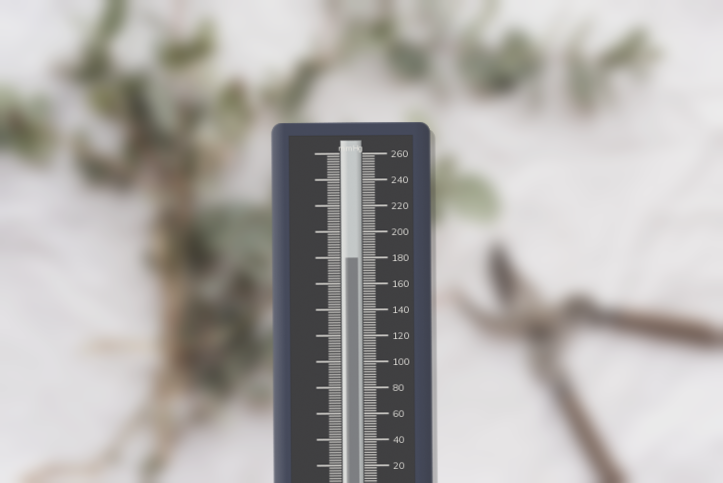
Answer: 180 mmHg
